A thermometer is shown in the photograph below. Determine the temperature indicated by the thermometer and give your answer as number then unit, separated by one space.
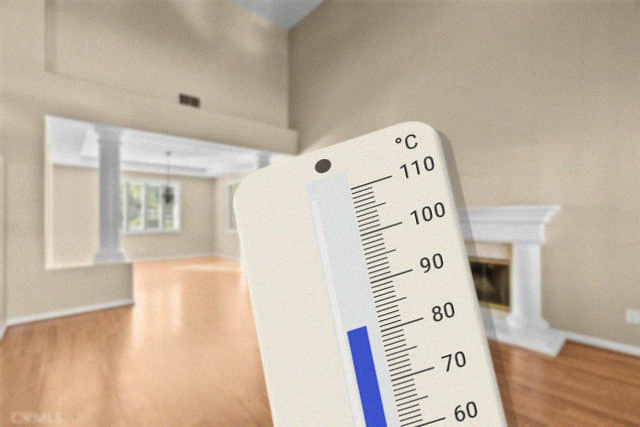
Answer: 82 °C
